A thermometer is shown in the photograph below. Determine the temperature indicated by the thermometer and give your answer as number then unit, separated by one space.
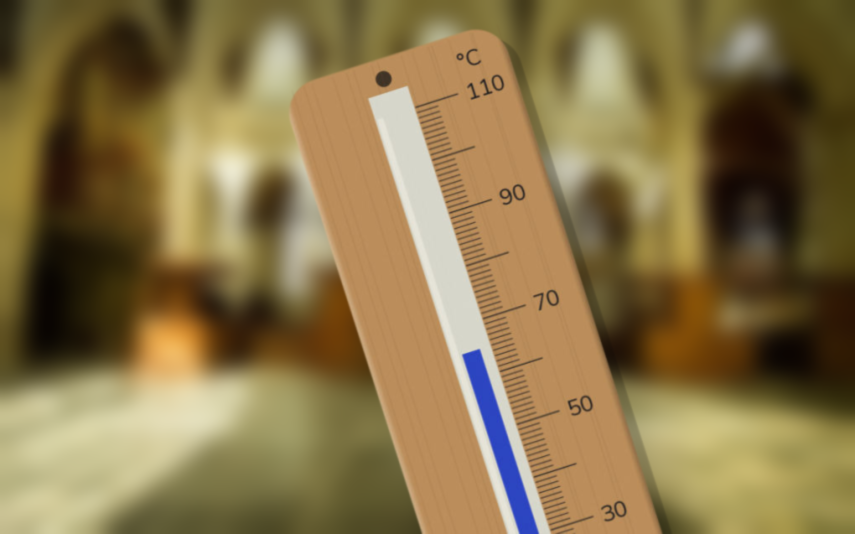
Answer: 65 °C
